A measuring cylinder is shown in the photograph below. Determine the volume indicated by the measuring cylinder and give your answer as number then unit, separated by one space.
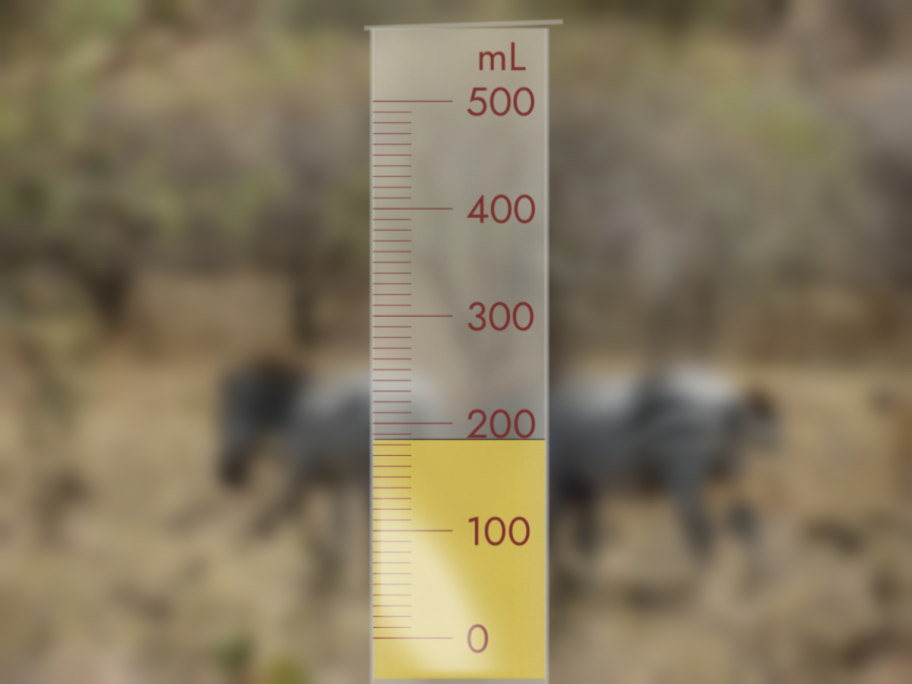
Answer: 185 mL
